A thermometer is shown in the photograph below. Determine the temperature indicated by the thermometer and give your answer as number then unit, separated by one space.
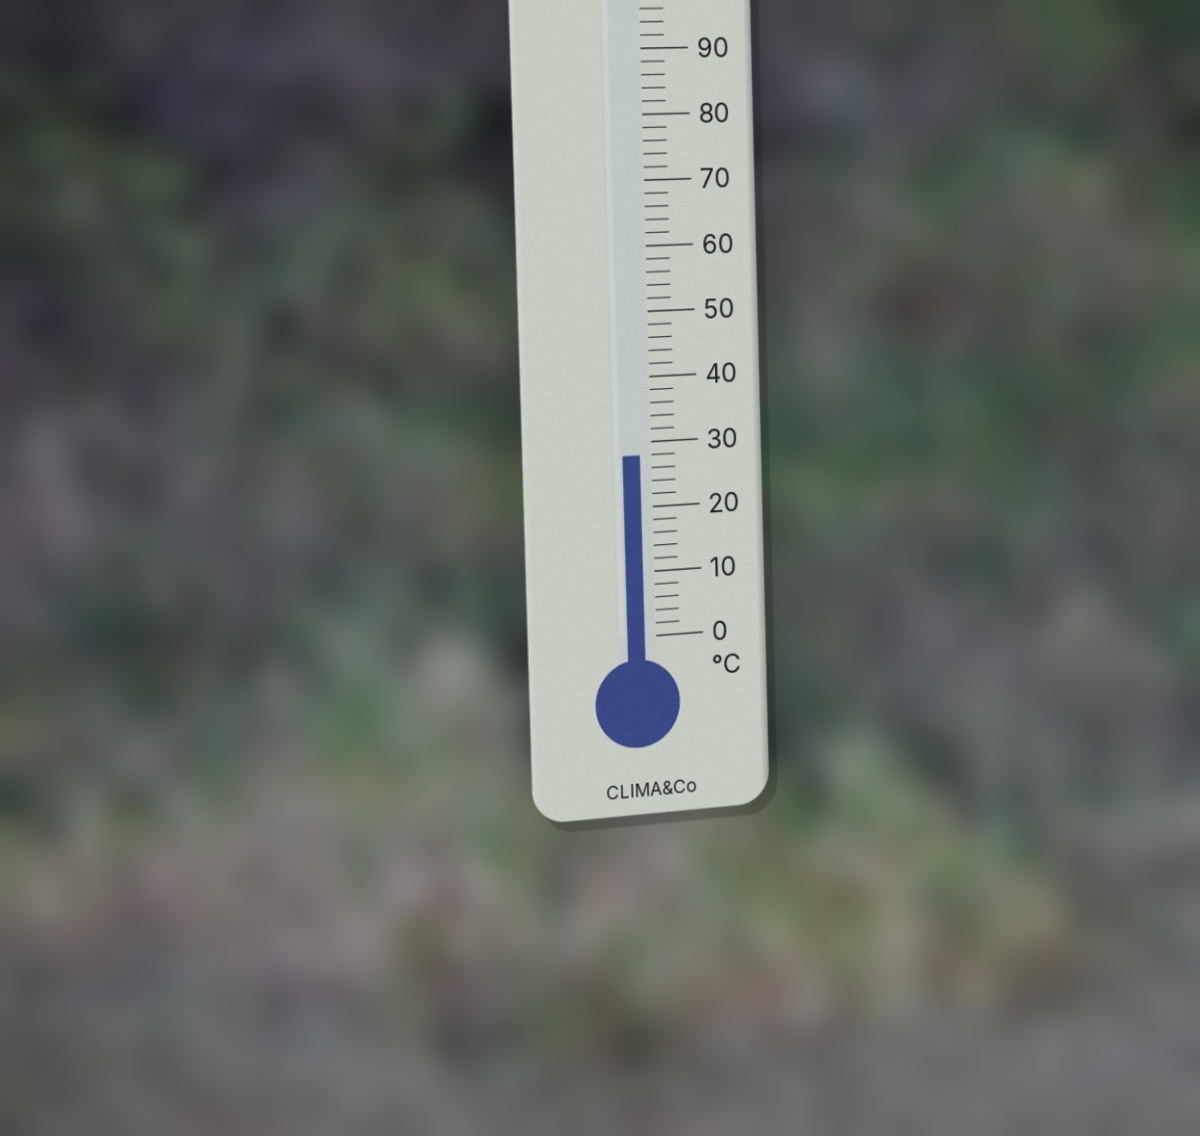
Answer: 28 °C
